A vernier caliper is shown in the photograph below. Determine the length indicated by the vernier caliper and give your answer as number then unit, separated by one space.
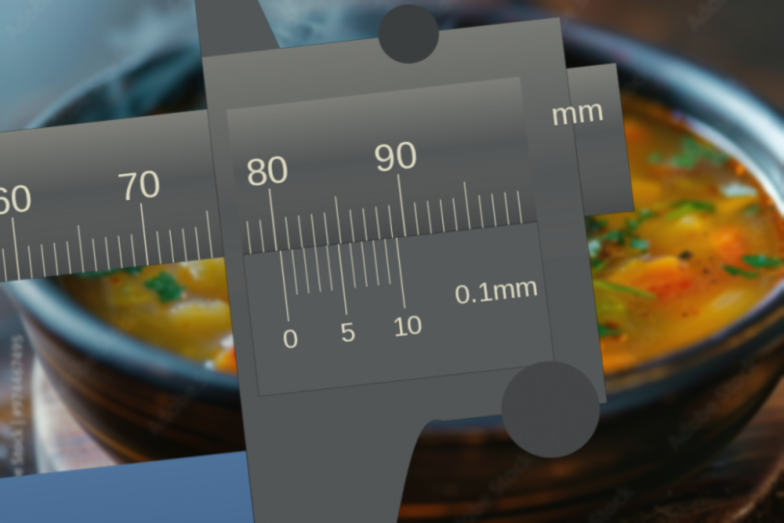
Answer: 80.3 mm
